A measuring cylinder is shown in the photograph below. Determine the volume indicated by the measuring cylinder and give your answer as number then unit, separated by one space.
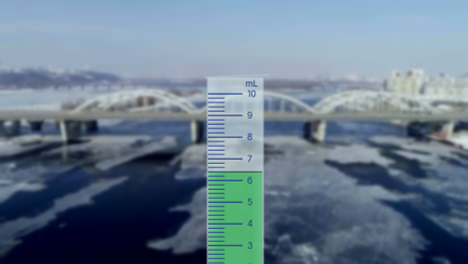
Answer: 6.4 mL
